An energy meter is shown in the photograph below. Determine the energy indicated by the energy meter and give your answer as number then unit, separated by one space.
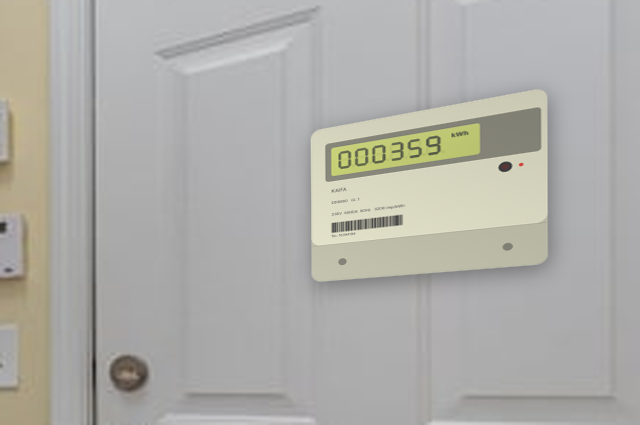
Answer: 359 kWh
